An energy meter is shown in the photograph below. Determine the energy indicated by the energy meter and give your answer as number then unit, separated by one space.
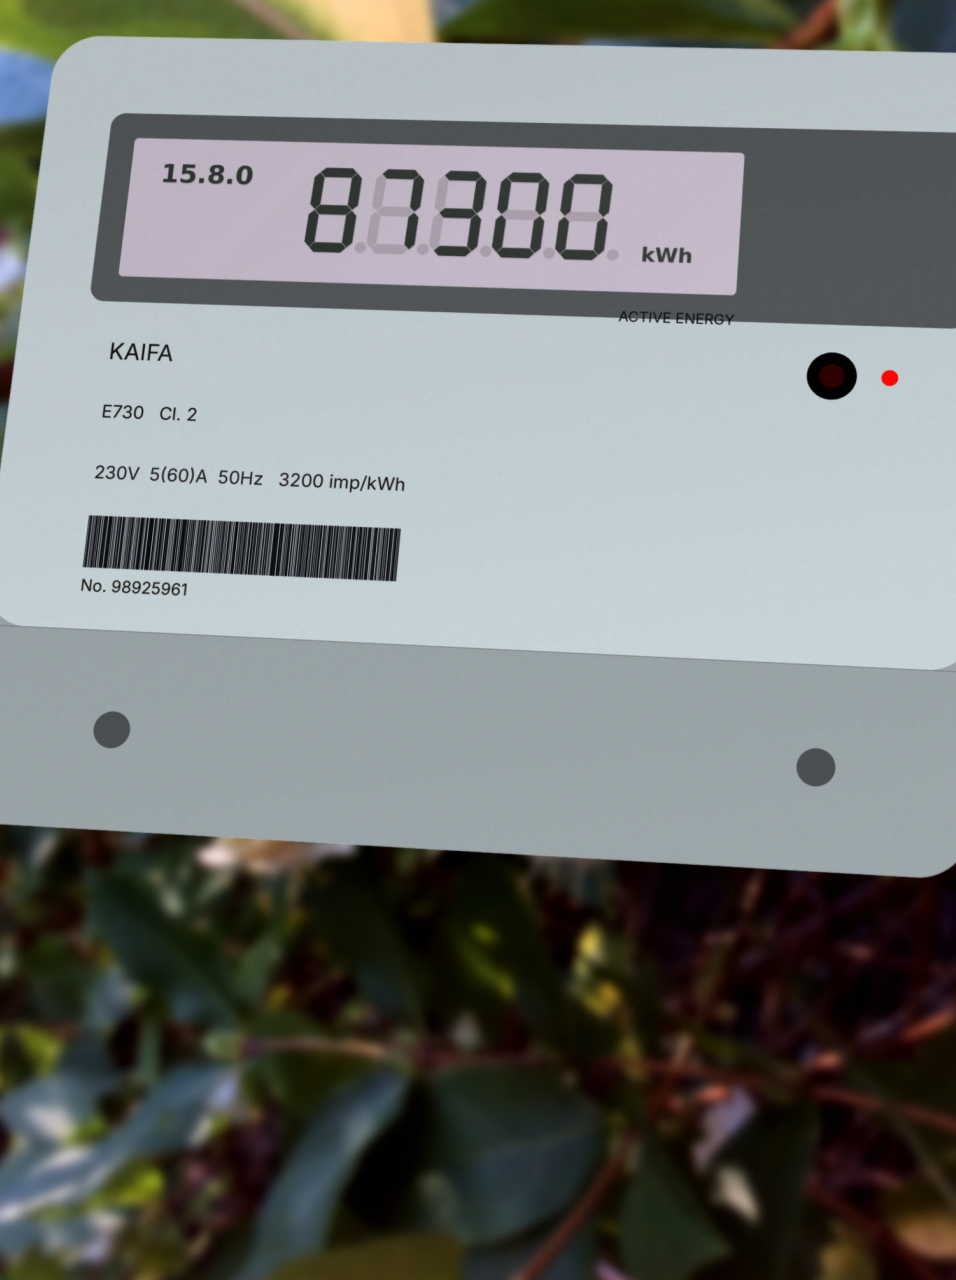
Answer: 87300 kWh
